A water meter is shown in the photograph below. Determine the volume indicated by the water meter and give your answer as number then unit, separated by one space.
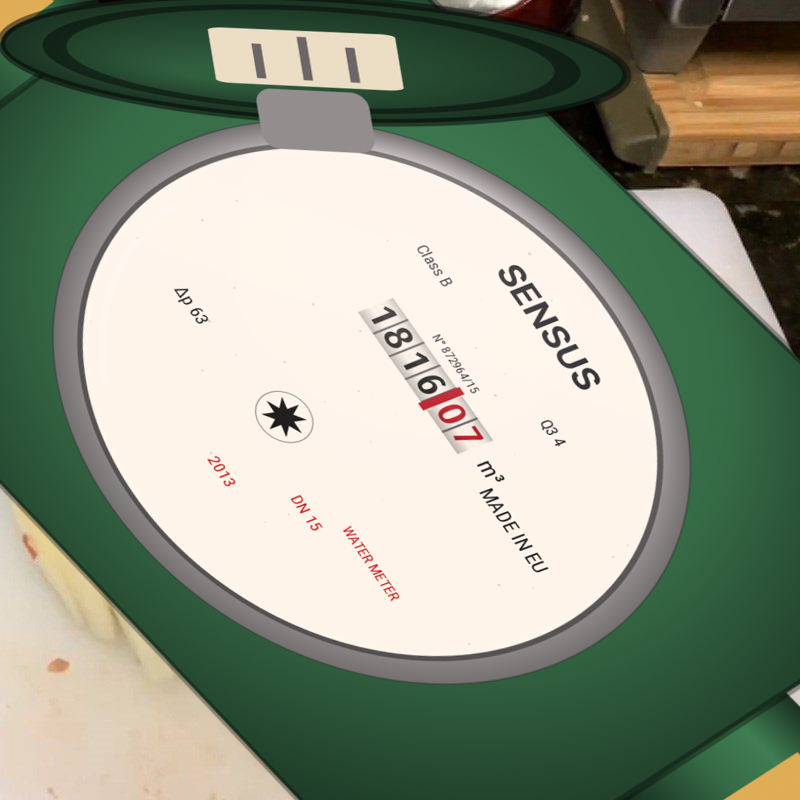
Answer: 1816.07 m³
